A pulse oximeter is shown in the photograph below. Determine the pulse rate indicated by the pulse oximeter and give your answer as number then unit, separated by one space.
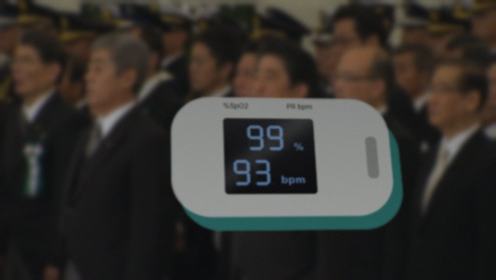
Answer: 93 bpm
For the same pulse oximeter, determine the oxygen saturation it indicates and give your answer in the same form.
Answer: 99 %
